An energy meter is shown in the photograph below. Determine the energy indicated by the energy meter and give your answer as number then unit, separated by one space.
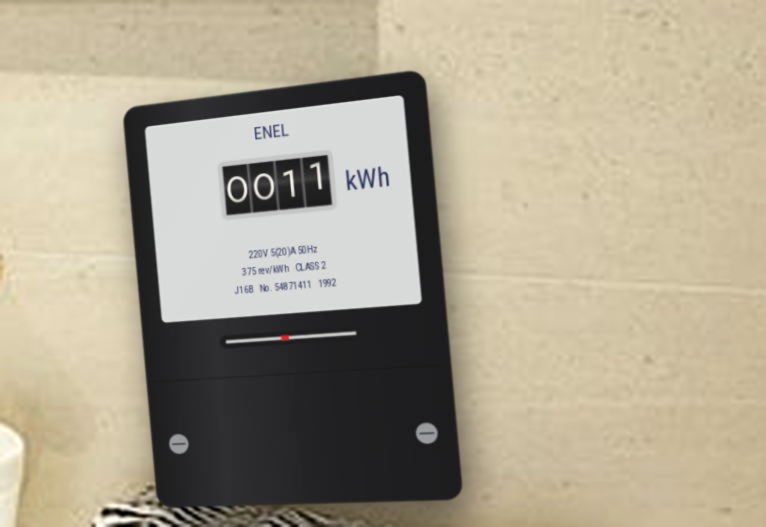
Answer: 11 kWh
